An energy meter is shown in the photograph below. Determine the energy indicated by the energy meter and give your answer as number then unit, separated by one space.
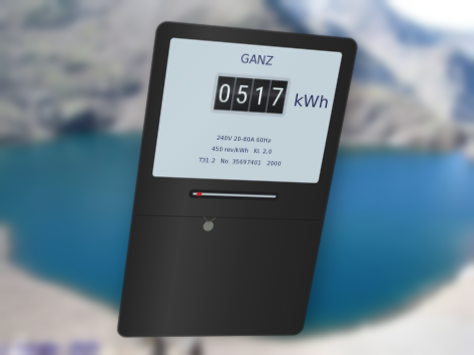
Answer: 517 kWh
